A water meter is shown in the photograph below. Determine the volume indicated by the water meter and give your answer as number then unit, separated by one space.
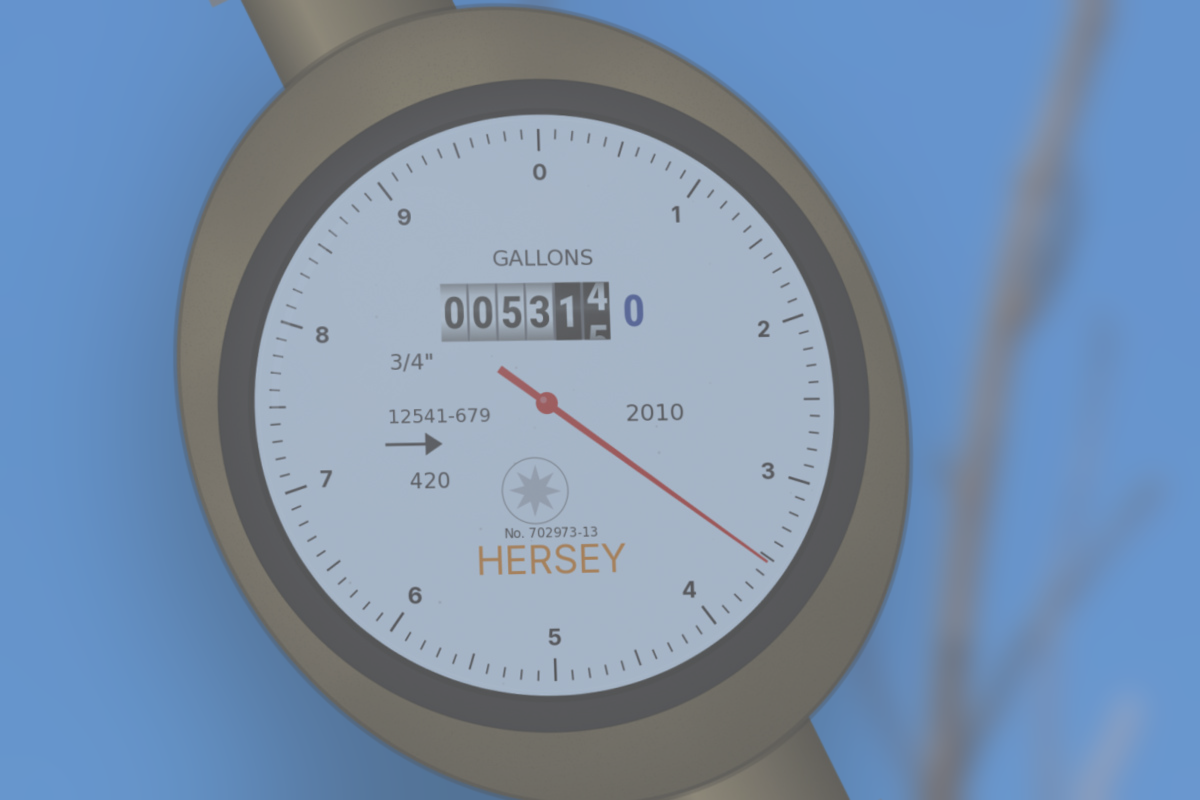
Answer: 53143.5 gal
